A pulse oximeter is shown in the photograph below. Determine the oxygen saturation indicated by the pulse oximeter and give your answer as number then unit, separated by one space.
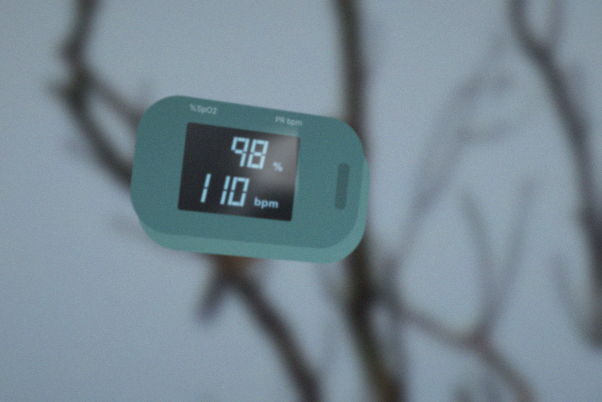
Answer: 98 %
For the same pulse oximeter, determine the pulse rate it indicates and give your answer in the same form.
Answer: 110 bpm
